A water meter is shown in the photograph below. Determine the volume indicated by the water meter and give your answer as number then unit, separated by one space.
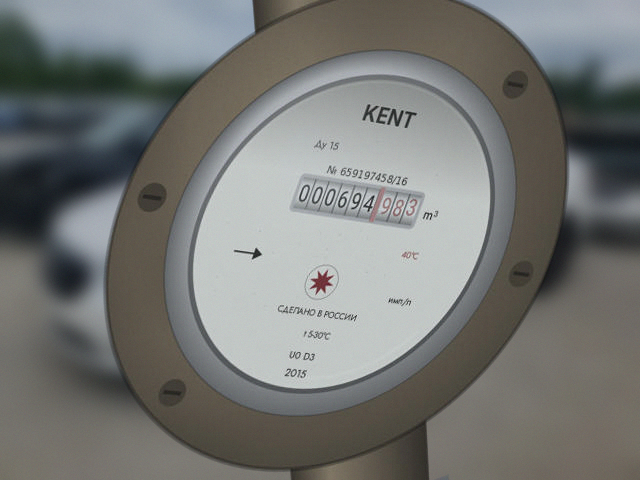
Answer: 694.983 m³
